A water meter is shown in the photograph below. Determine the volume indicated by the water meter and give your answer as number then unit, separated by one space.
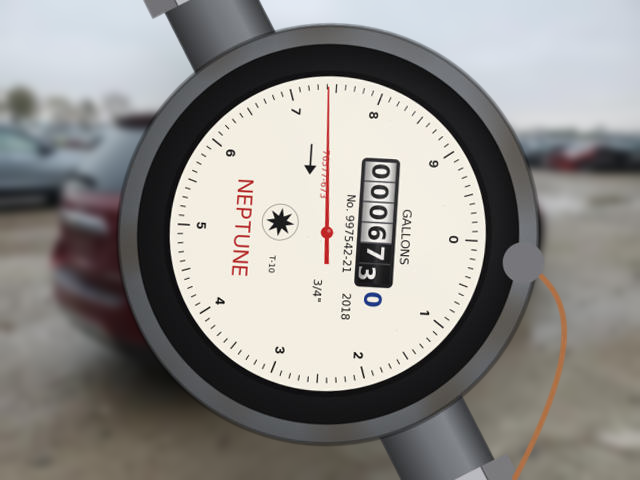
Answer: 6727.4 gal
